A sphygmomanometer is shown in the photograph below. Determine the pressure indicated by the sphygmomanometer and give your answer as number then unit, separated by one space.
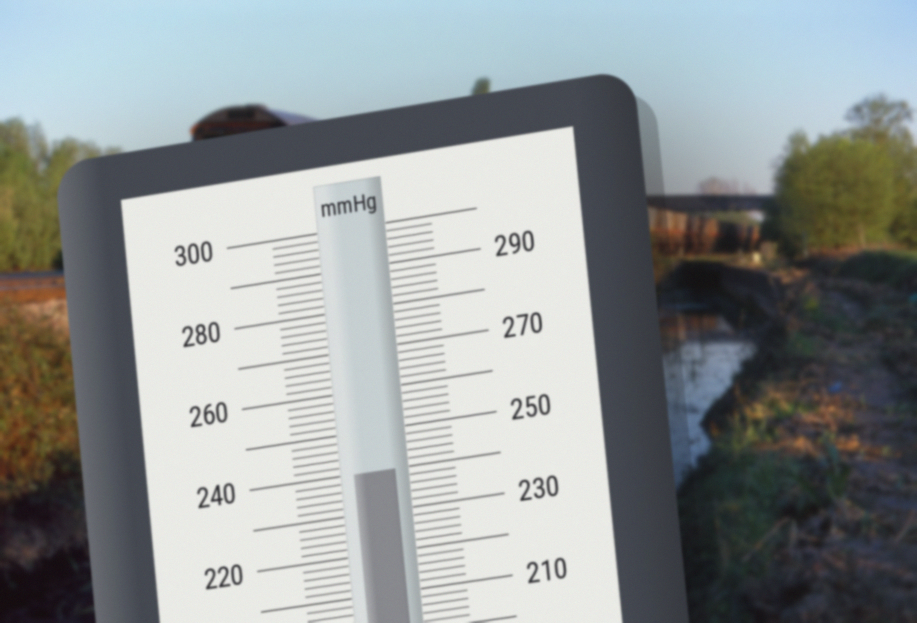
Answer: 240 mmHg
